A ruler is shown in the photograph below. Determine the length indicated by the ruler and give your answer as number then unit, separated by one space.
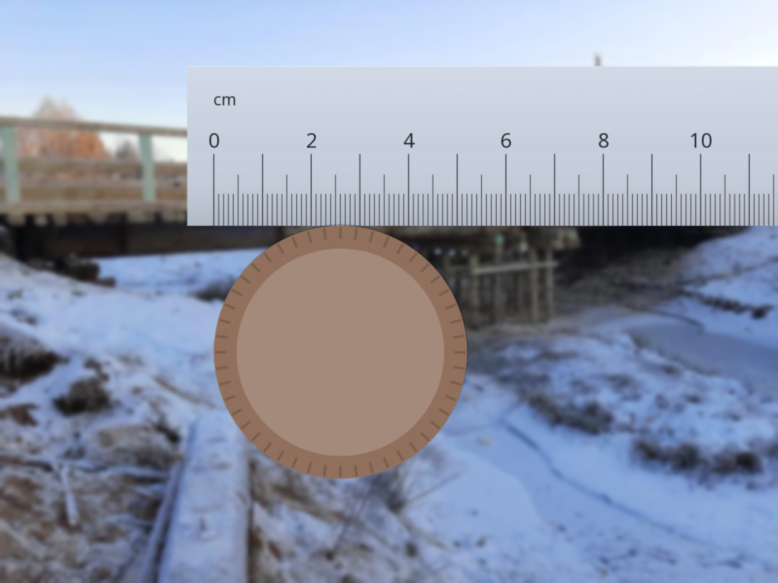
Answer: 5.2 cm
